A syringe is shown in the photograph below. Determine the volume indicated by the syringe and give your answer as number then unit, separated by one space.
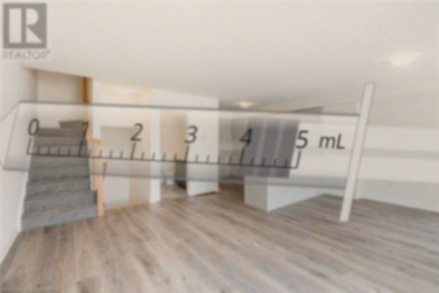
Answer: 4 mL
